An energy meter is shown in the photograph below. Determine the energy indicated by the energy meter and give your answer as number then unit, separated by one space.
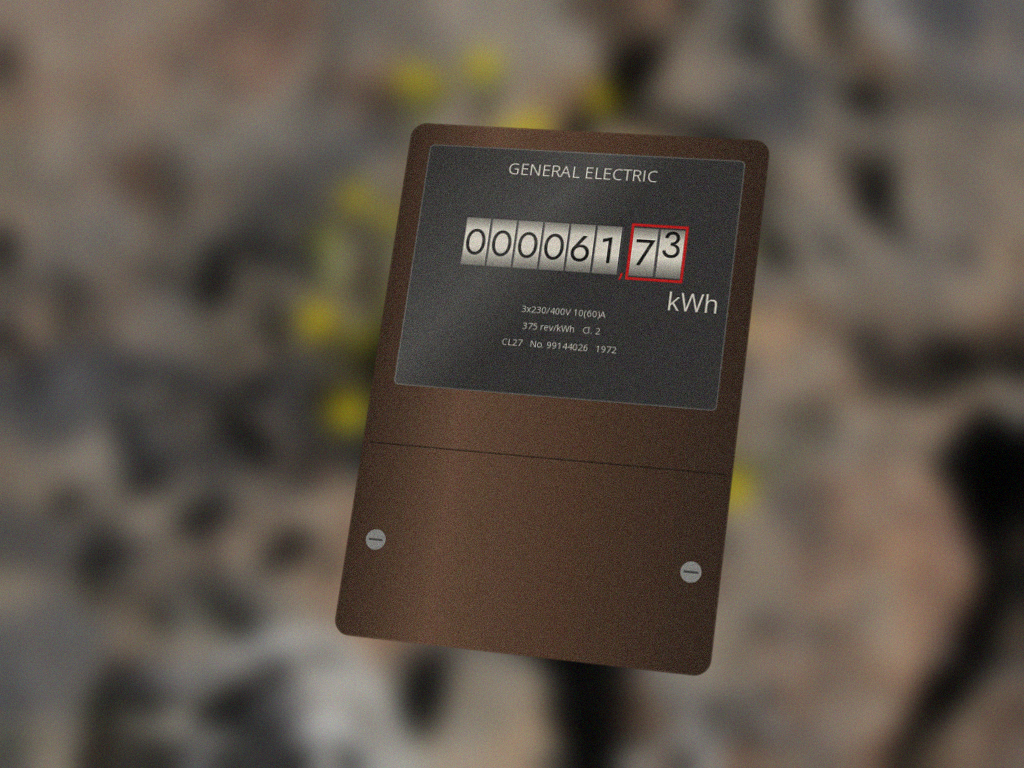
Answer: 61.73 kWh
